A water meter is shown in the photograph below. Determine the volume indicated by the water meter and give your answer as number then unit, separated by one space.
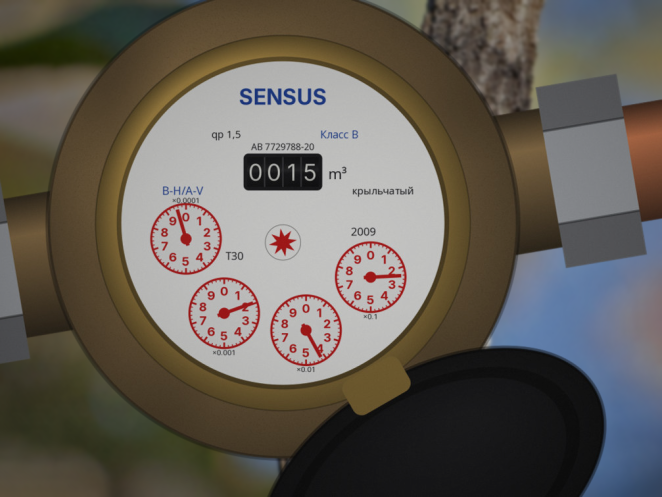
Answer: 15.2419 m³
